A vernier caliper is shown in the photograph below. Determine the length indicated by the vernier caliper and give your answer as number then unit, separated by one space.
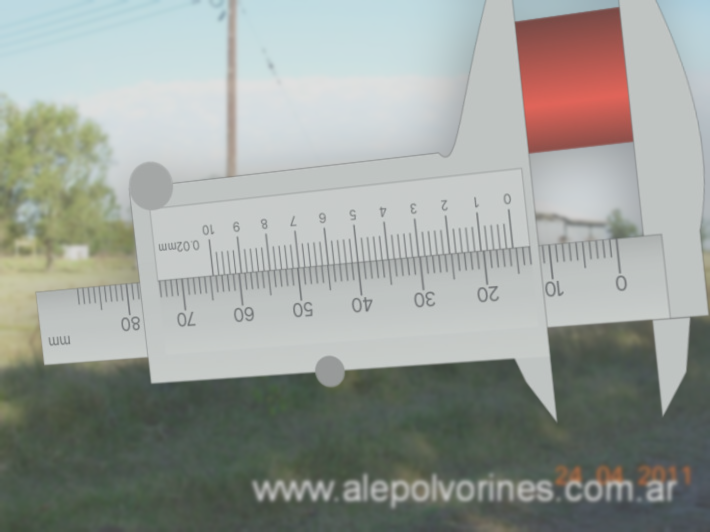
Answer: 15.5 mm
